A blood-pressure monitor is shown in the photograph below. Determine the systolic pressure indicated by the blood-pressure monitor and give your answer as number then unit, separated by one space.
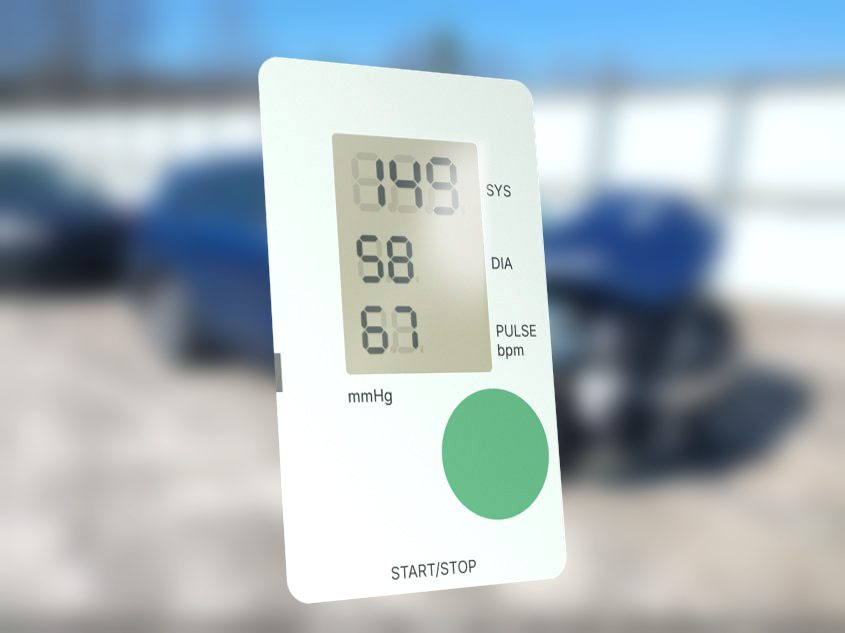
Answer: 149 mmHg
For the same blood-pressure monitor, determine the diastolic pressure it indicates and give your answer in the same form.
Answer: 58 mmHg
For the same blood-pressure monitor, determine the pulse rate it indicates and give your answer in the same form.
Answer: 67 bpm
